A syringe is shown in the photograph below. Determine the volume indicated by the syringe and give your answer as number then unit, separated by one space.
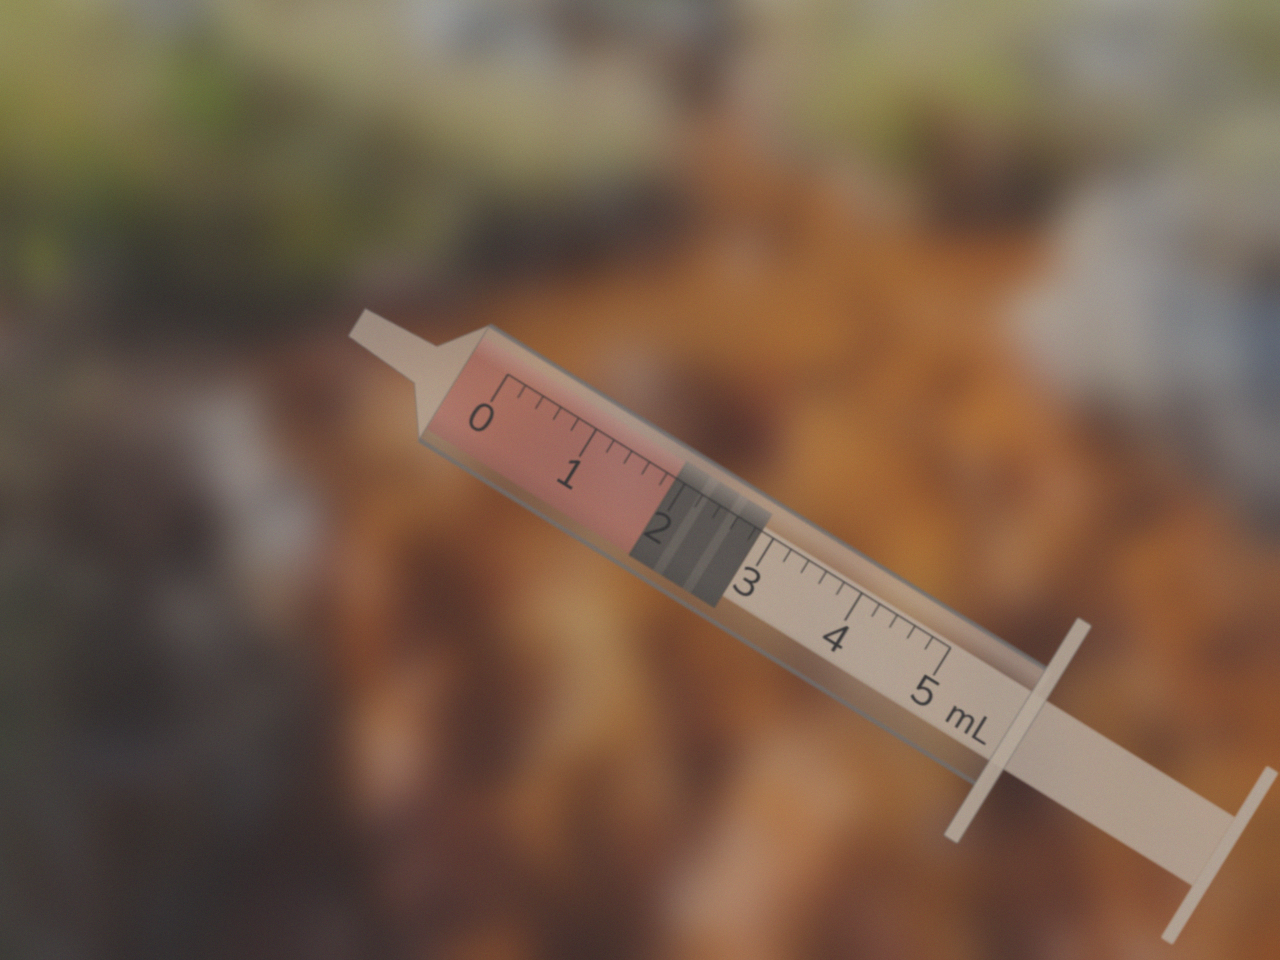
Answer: 1.9 mL
